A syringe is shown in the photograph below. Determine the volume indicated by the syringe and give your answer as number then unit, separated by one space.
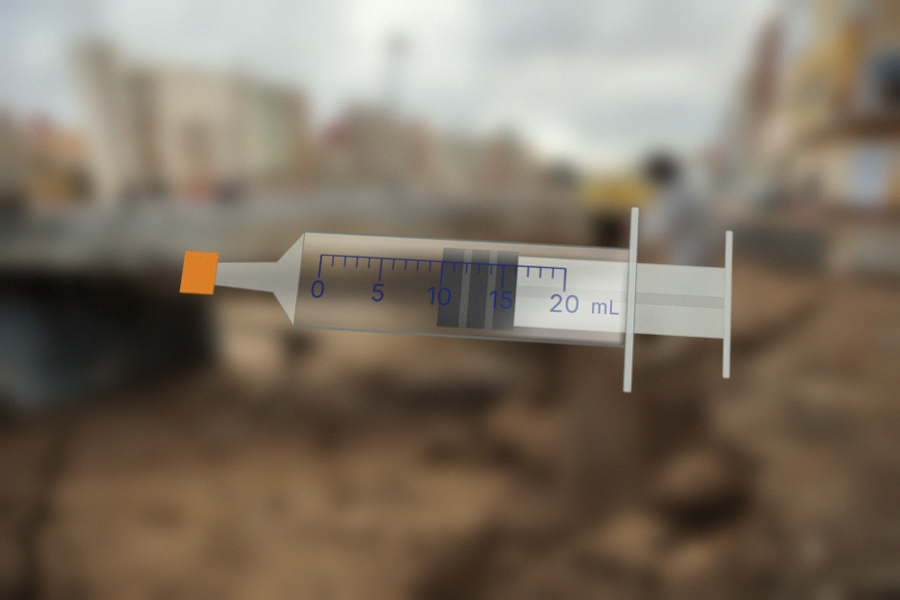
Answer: 10 mL
